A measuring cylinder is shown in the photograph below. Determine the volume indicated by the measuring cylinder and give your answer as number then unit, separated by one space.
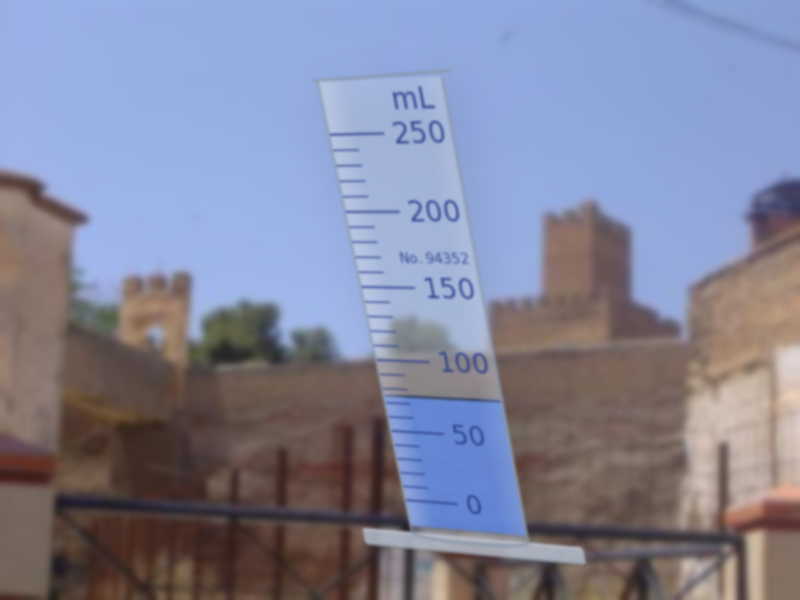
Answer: 75 mL
